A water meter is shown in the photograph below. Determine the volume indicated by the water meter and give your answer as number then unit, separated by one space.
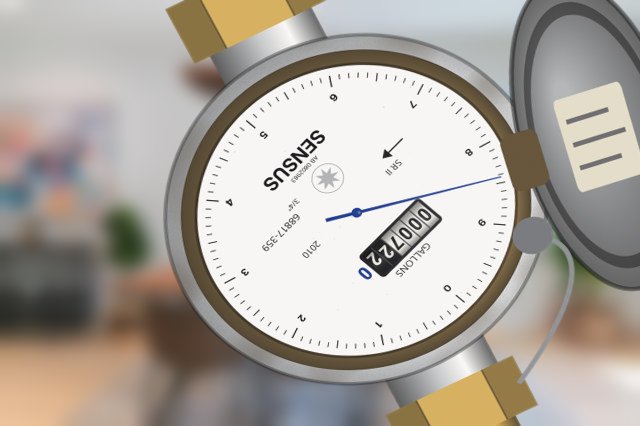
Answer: 7218.4 gal
